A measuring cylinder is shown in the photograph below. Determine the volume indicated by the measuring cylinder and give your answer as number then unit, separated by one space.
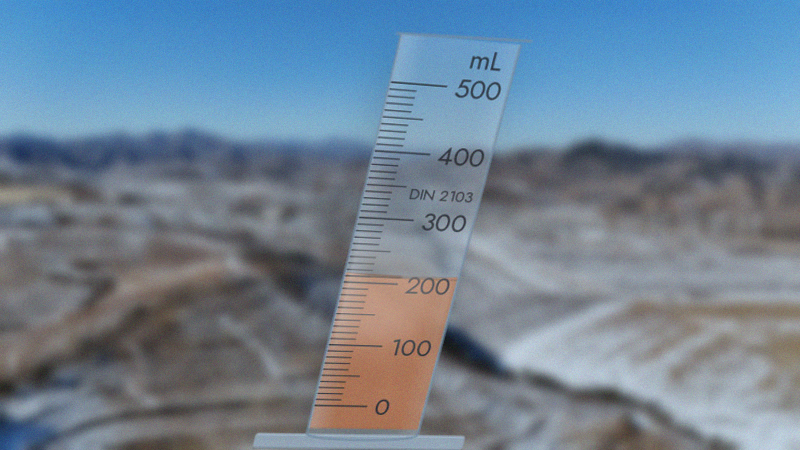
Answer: 210 mL
